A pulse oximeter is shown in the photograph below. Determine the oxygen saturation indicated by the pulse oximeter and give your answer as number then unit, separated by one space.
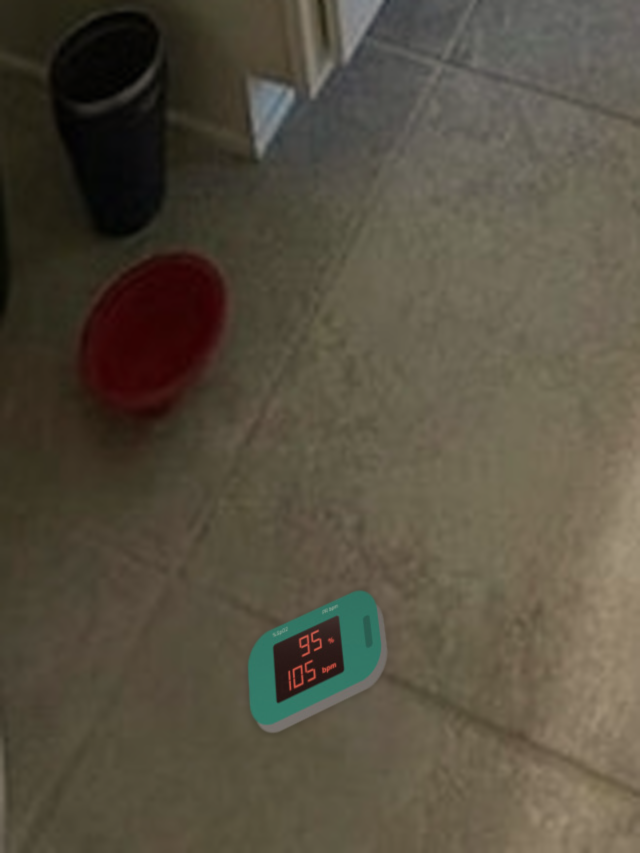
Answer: 95 %
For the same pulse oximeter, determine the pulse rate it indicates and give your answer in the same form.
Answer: 105 bpm
